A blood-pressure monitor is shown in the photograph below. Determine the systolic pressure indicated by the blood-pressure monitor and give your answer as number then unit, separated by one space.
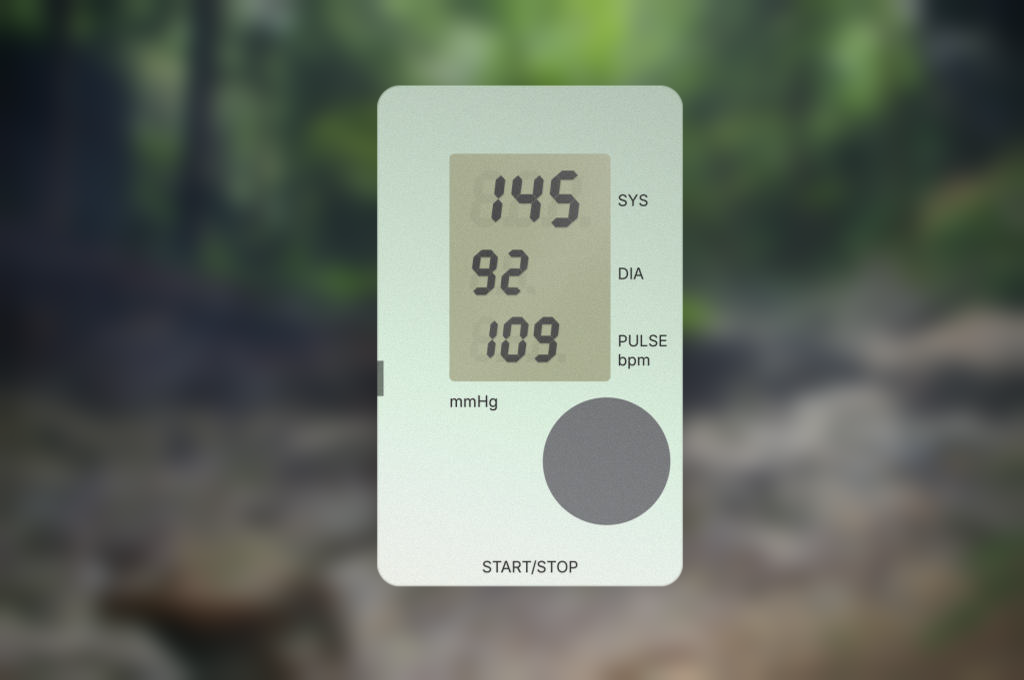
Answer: 145 mmHg
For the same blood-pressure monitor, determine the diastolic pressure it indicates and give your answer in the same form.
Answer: 92 mmHg
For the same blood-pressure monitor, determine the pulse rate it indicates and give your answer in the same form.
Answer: 109 bpm
